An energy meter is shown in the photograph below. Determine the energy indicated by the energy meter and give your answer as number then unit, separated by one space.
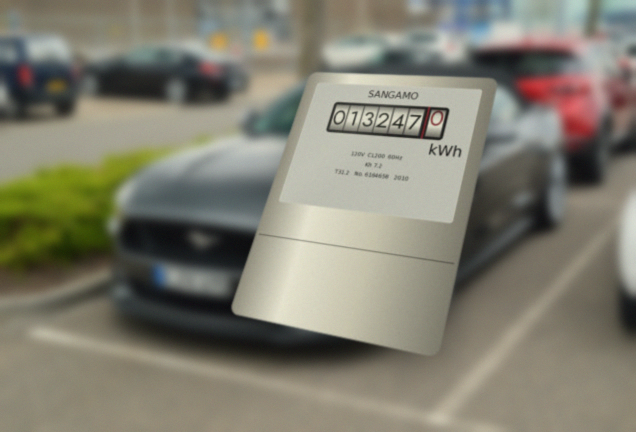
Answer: 13247.0 kWh
